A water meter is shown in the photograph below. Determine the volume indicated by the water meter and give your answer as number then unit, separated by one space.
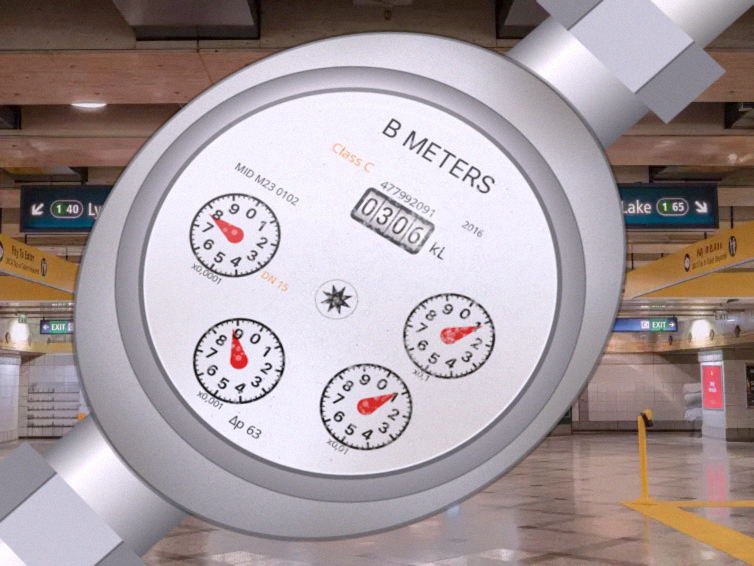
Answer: 306.1087 kL
